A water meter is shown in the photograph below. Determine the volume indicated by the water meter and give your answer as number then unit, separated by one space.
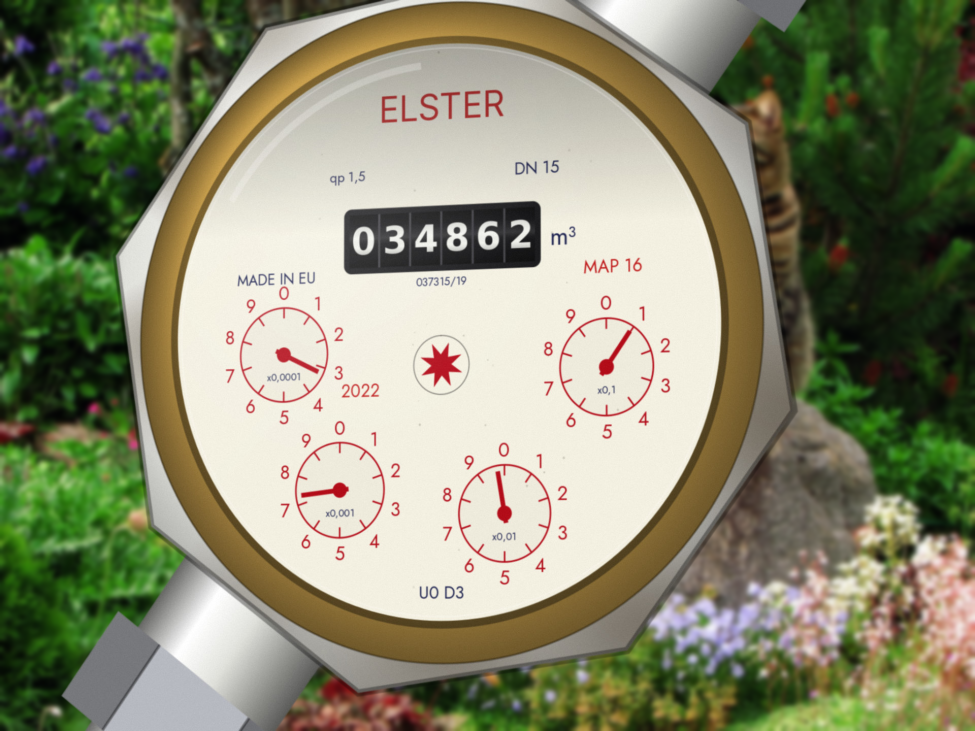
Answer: 34862.0973 m³
